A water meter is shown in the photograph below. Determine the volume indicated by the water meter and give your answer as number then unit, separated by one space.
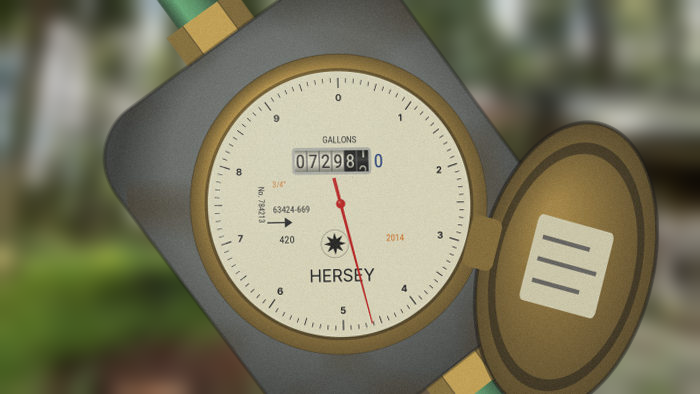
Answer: 729814.6 gal
